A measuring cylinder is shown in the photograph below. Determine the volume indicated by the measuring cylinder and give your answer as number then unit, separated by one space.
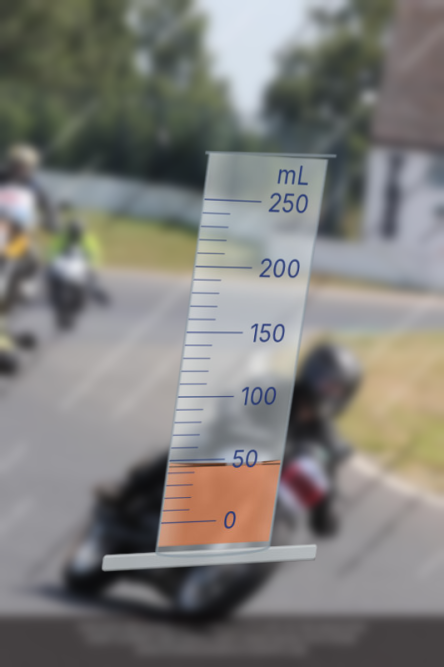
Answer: 45 mL
